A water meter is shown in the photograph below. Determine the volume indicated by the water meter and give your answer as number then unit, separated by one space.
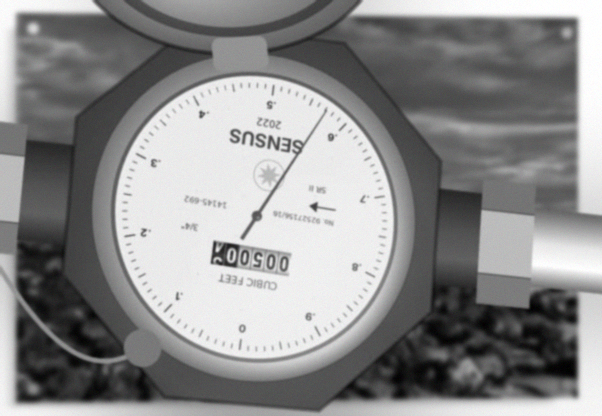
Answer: 5003.57 ft³
